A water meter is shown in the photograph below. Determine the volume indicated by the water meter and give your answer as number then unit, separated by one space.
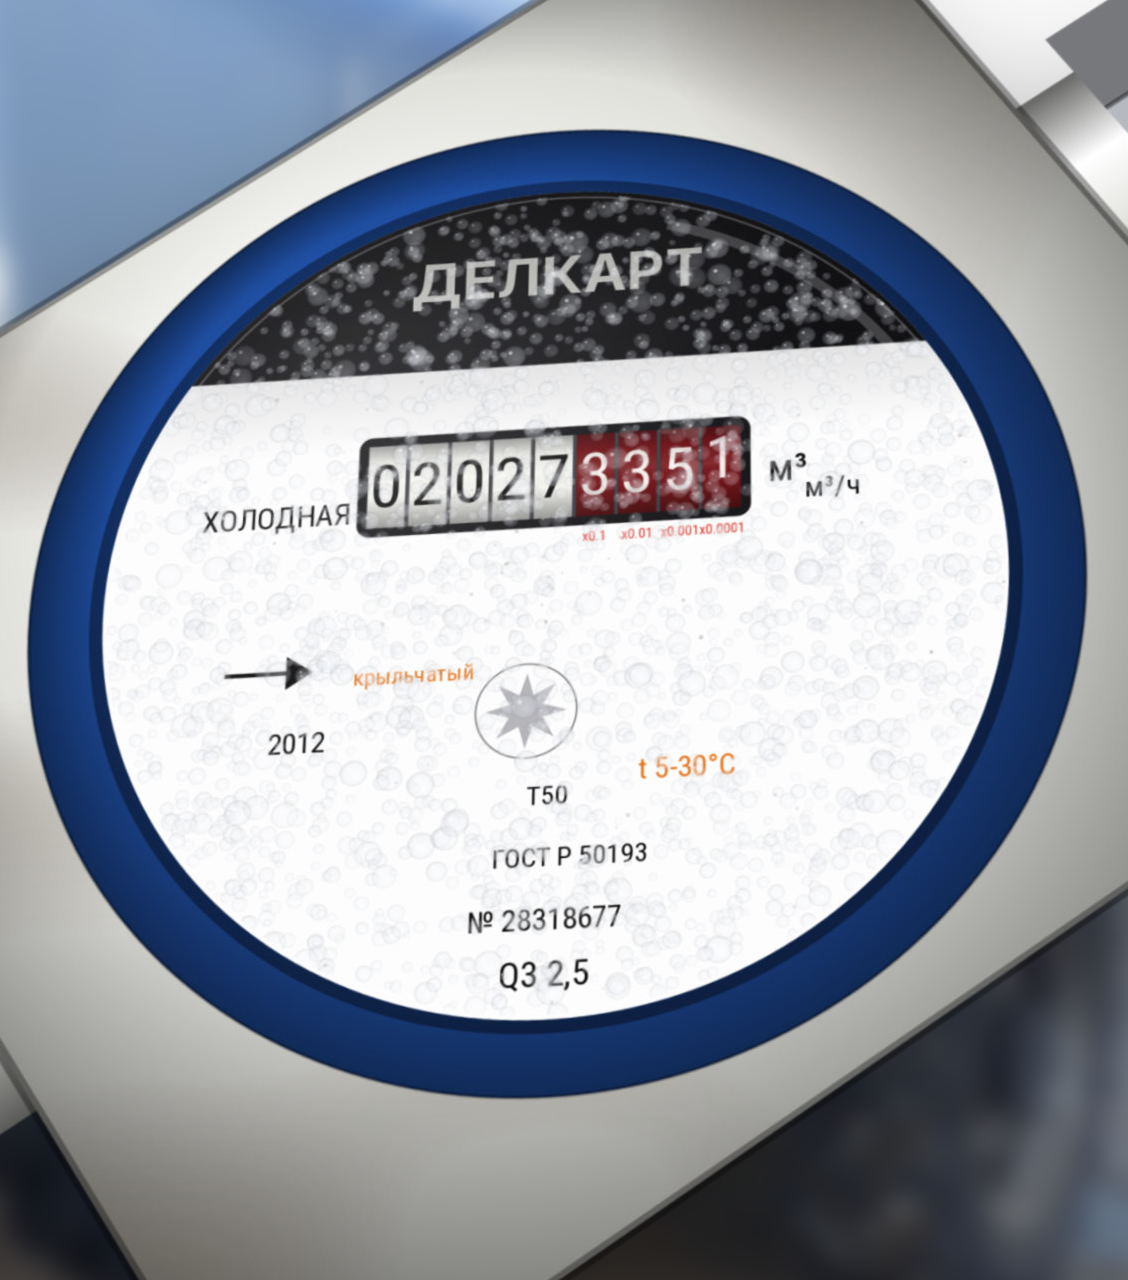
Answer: 2027.3351 m³
